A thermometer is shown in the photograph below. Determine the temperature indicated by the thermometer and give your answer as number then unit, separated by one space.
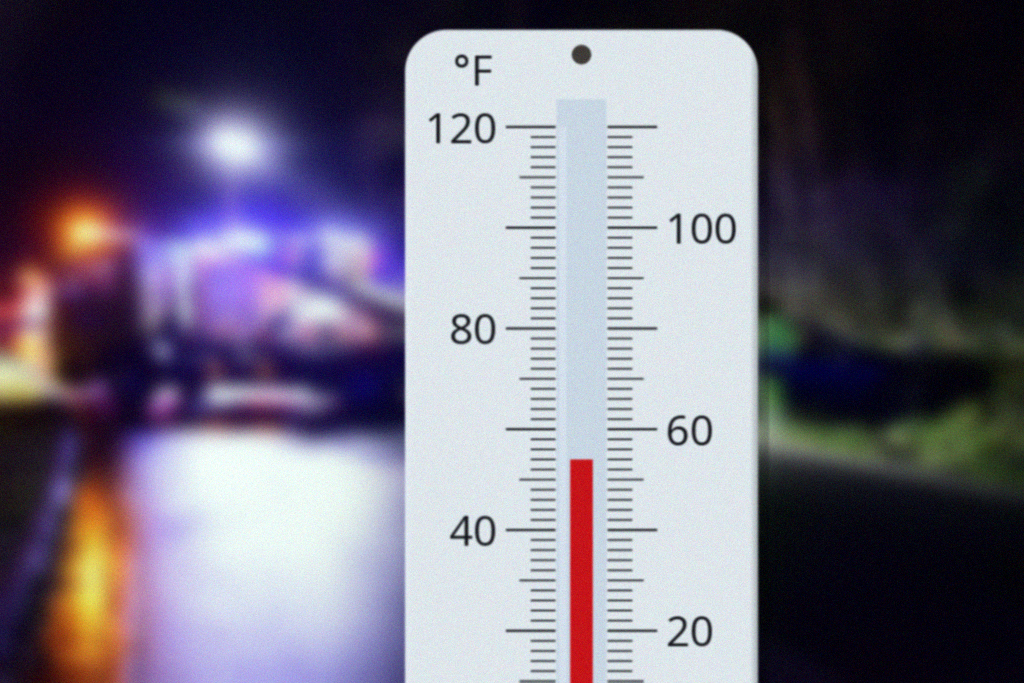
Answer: 54 °F
